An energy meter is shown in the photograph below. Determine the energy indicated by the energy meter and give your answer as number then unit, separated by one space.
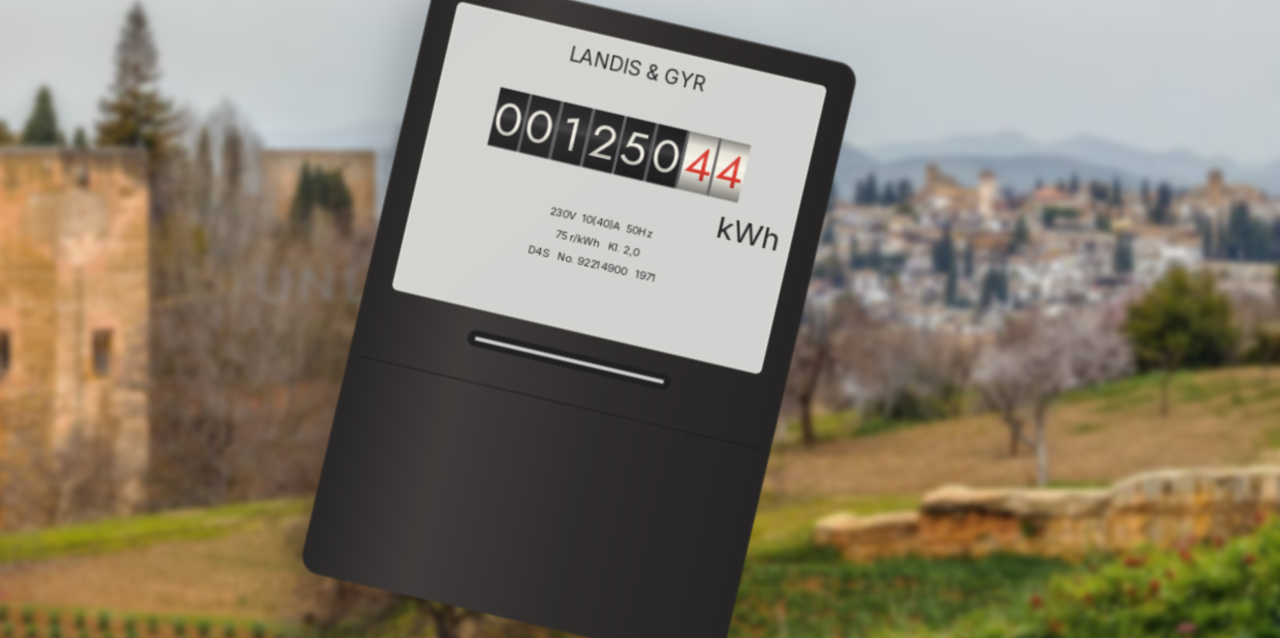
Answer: 1250.44 kWh
